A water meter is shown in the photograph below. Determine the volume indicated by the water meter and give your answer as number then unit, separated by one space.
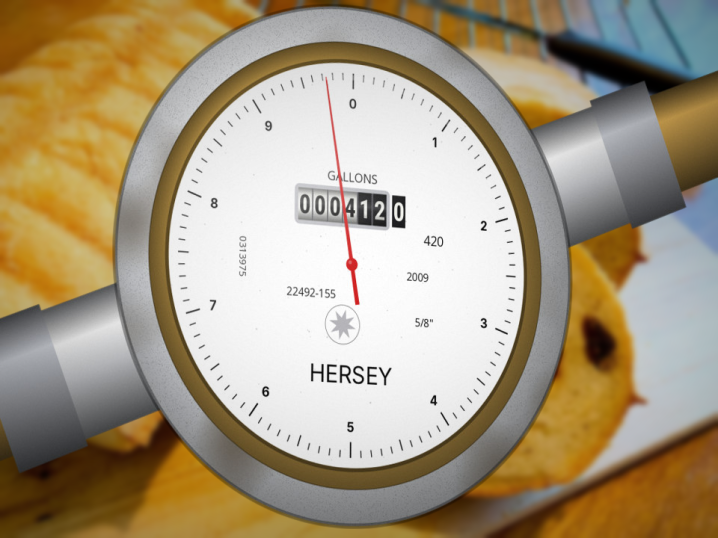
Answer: 4119.7 gal
